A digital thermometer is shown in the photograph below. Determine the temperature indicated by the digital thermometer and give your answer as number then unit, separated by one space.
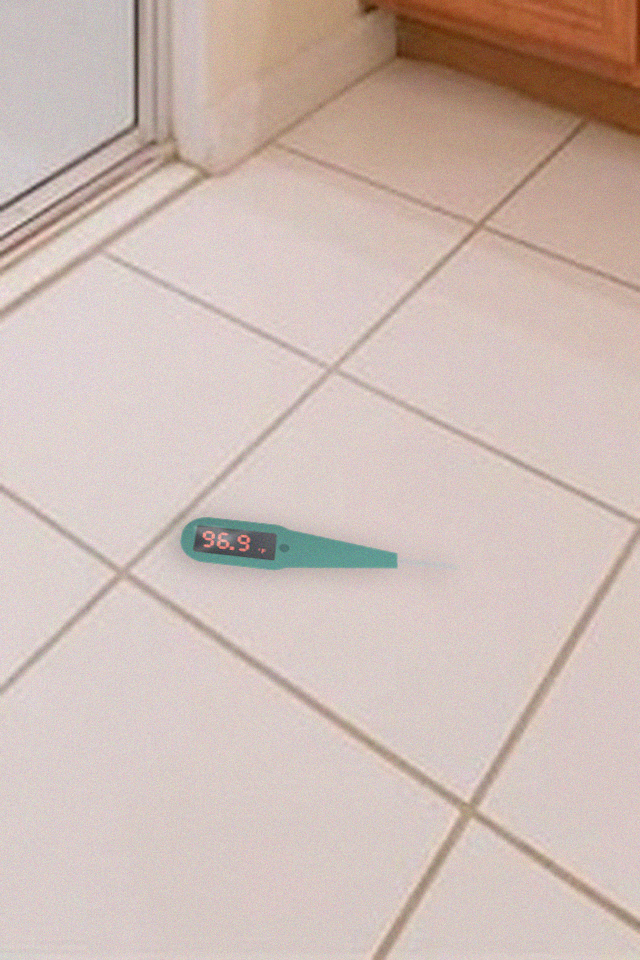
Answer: 96.9 °F
